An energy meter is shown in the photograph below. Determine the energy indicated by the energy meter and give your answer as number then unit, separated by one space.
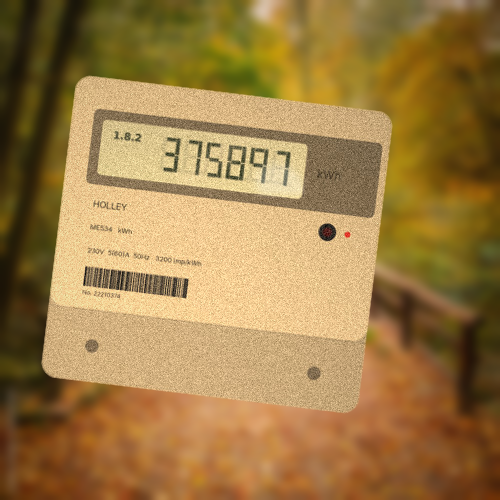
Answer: 375897 kWh
